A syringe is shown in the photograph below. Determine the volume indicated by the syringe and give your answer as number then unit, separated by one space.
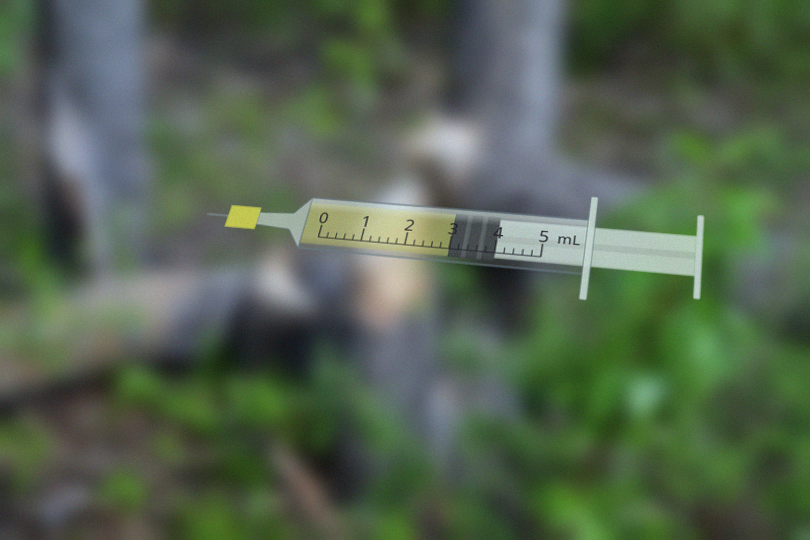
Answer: 3 mL
